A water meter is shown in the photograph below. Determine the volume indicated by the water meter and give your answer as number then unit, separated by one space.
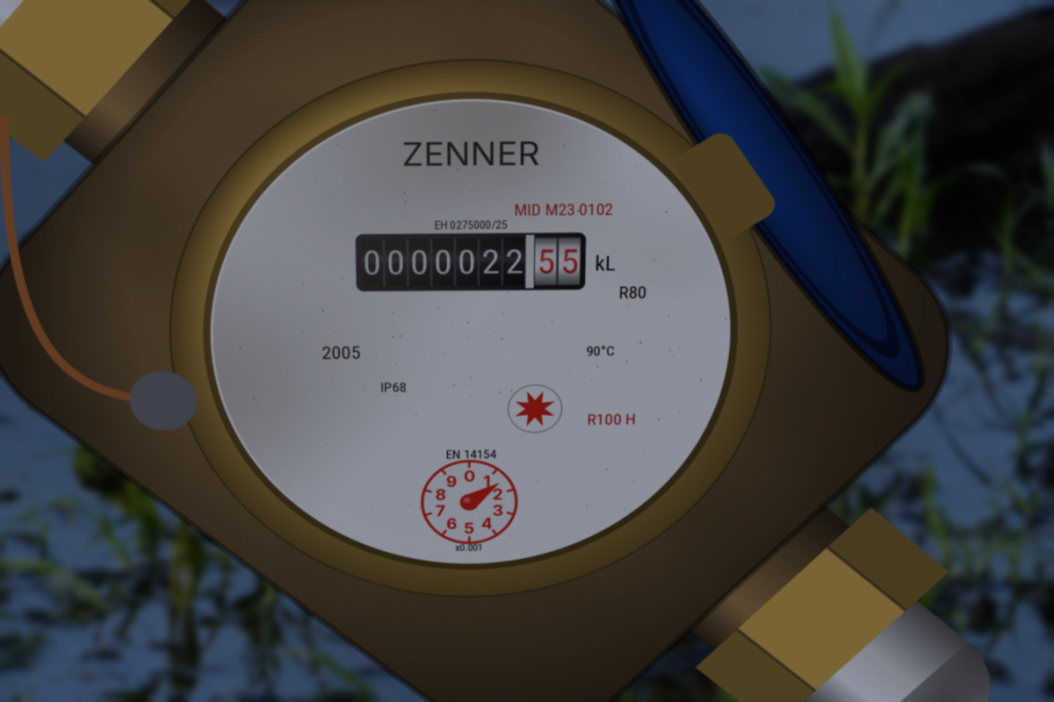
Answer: 22.551 kL
